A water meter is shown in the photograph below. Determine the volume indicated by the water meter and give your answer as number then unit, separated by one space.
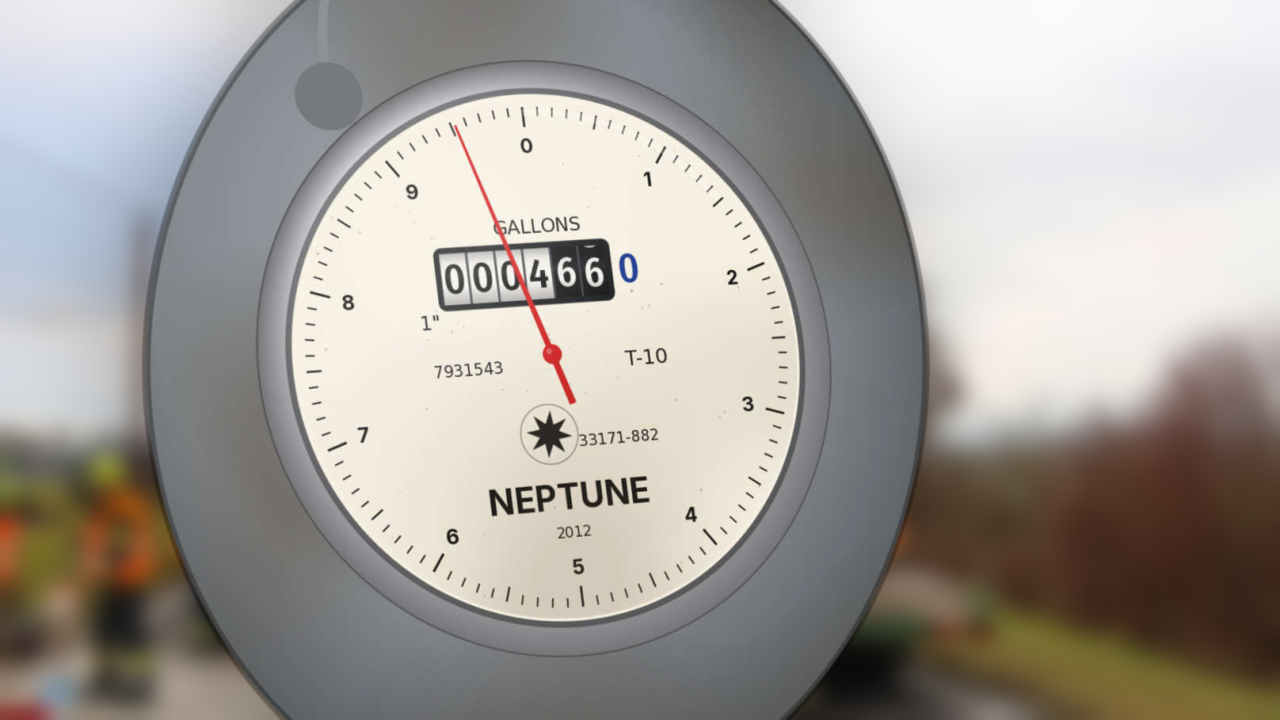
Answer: 4659.5 gal
